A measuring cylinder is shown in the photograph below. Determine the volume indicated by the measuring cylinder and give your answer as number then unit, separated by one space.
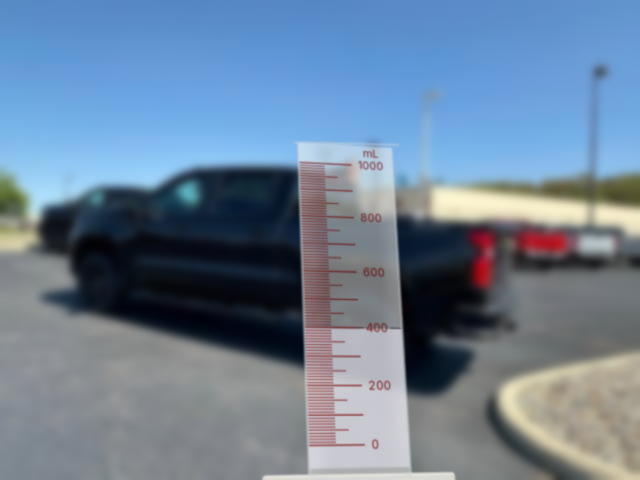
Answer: 400 mL
